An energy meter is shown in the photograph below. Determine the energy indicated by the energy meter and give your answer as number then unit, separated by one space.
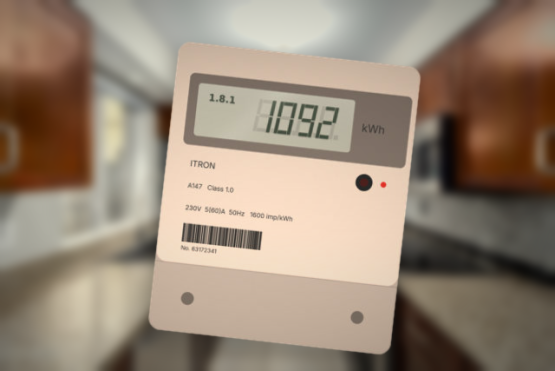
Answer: 1092 kWh
